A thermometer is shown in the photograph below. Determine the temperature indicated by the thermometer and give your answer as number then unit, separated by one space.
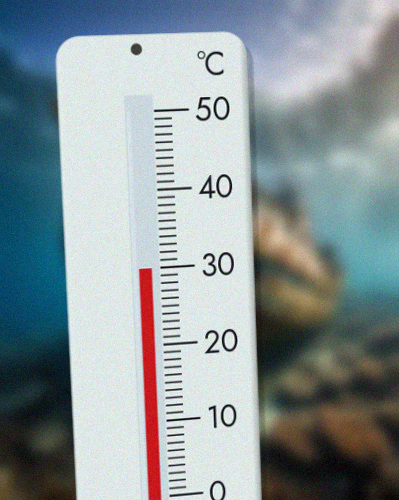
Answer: 30 °C
